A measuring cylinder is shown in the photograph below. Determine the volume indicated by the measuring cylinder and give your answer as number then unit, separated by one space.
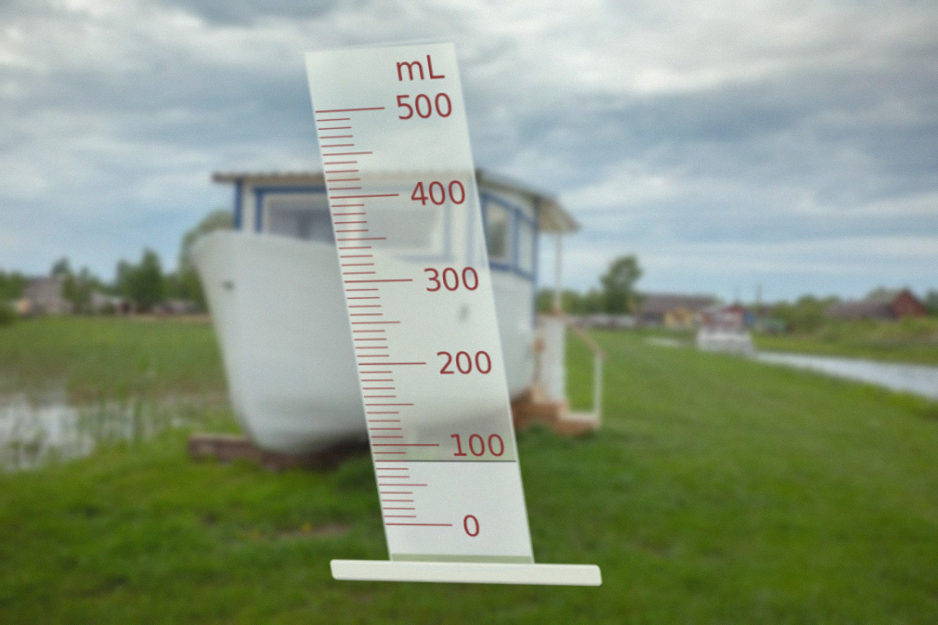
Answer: 80 mL
